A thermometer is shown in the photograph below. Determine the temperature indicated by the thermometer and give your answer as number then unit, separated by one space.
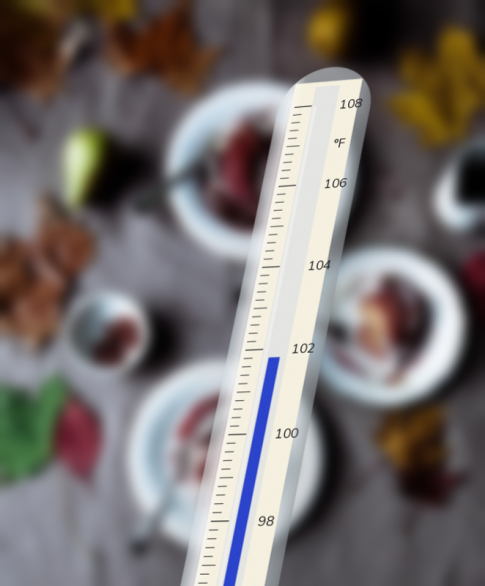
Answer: 101.8 °F
